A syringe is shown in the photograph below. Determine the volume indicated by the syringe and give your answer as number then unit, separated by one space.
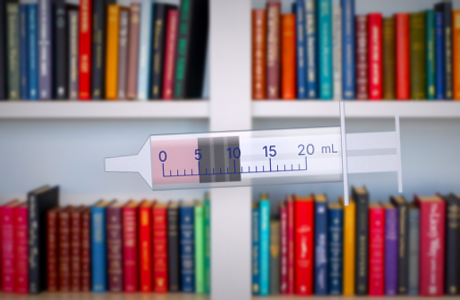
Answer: 5 mL
